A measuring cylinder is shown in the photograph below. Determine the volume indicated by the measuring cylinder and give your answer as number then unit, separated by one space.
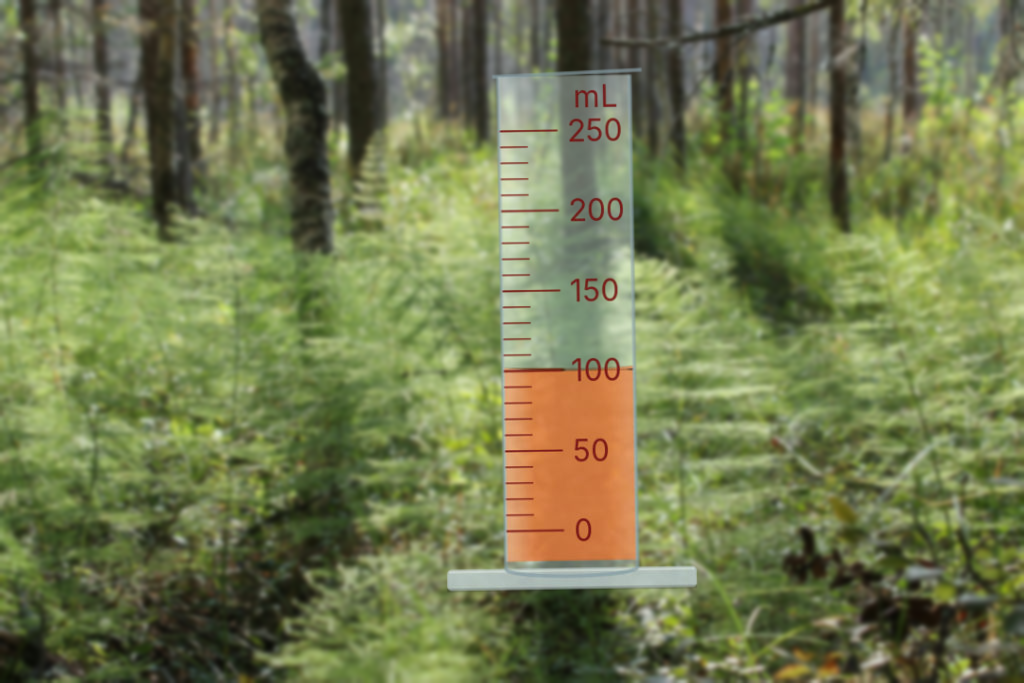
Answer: 100 mL
